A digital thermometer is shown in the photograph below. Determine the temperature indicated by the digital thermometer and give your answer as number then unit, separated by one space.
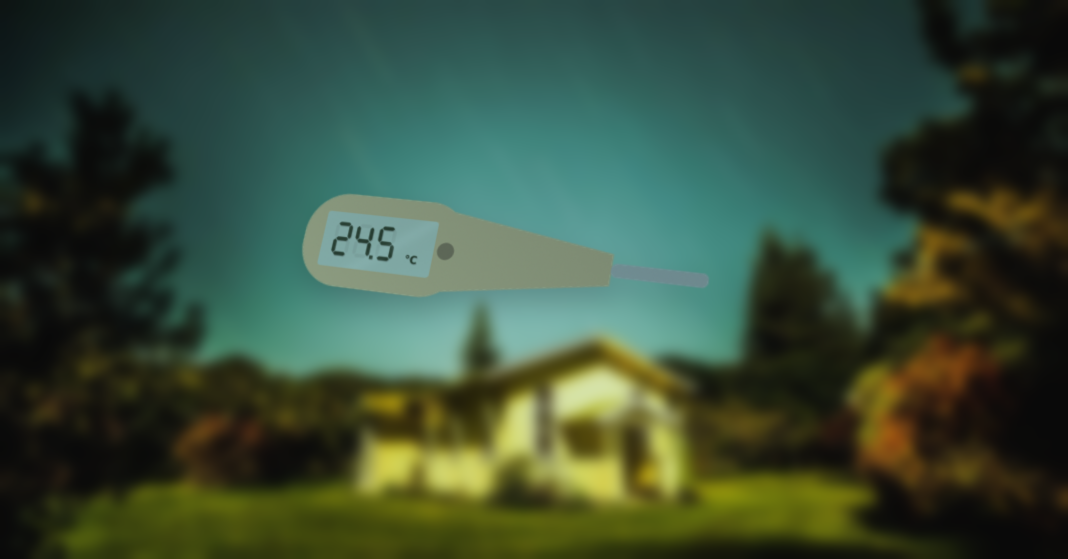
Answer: 24.5 °C
